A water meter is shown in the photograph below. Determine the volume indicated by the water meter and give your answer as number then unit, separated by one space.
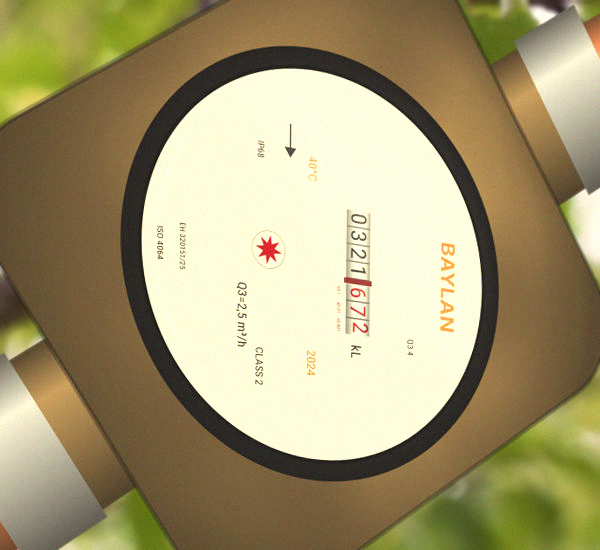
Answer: 321.672 kL
